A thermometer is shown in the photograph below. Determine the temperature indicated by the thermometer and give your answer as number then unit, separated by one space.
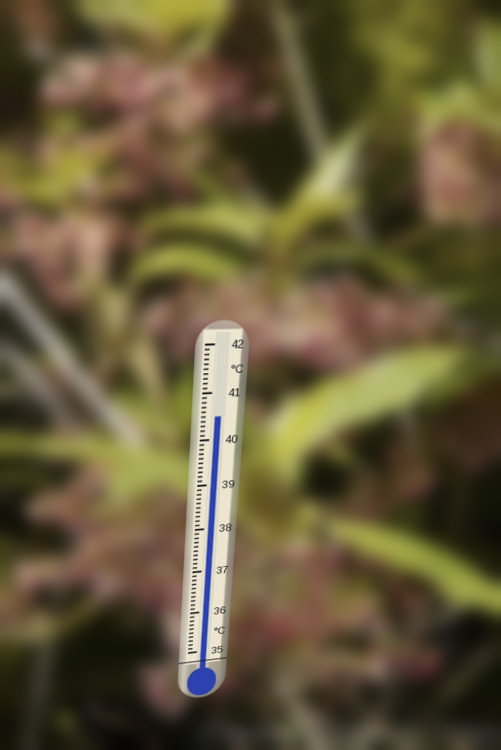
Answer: 40.5 °C
